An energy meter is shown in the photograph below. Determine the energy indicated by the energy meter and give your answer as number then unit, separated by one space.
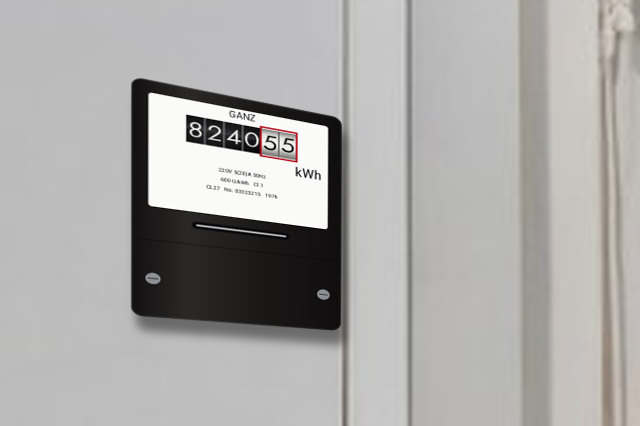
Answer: 8240.55 kWh
